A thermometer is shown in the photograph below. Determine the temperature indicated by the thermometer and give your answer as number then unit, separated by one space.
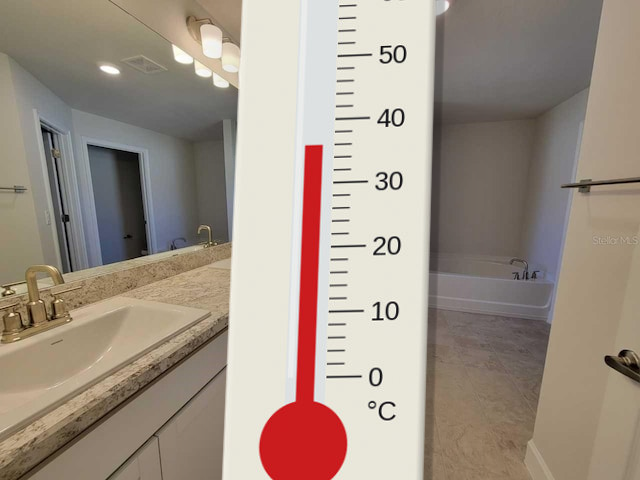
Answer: 36 °C
